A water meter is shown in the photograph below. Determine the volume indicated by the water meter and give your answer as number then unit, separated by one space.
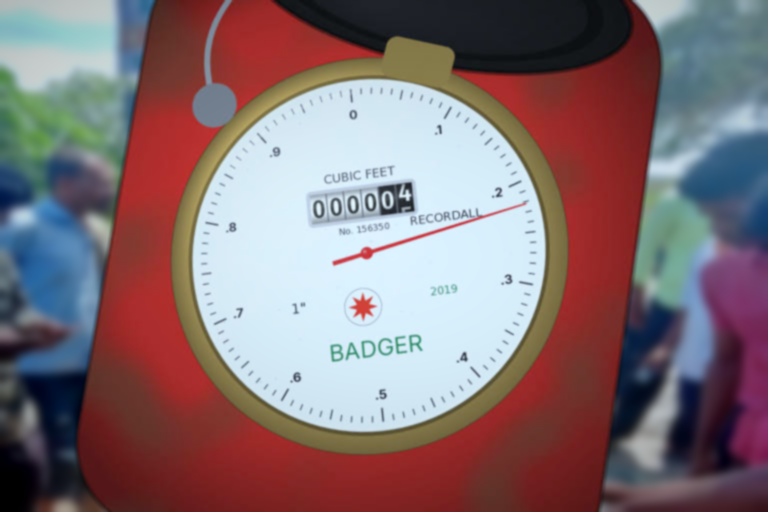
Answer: 4.22 ft³
